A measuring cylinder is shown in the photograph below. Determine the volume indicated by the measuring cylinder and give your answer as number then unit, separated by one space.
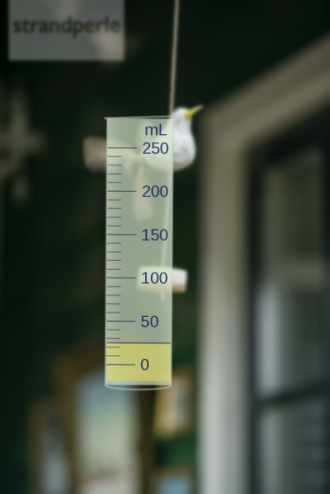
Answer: 25 mL
